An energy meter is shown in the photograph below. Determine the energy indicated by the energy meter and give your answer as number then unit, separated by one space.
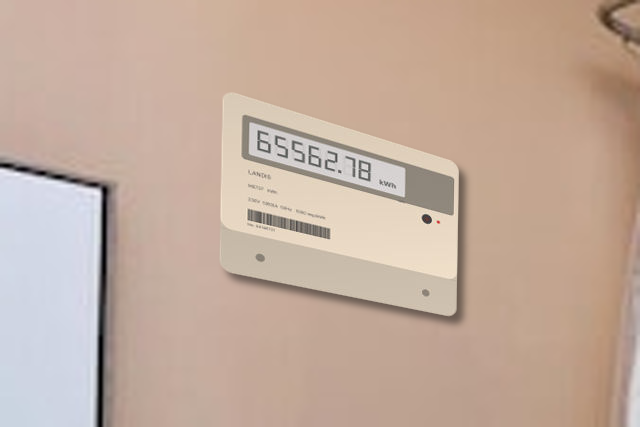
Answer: 65562.78 kWh
